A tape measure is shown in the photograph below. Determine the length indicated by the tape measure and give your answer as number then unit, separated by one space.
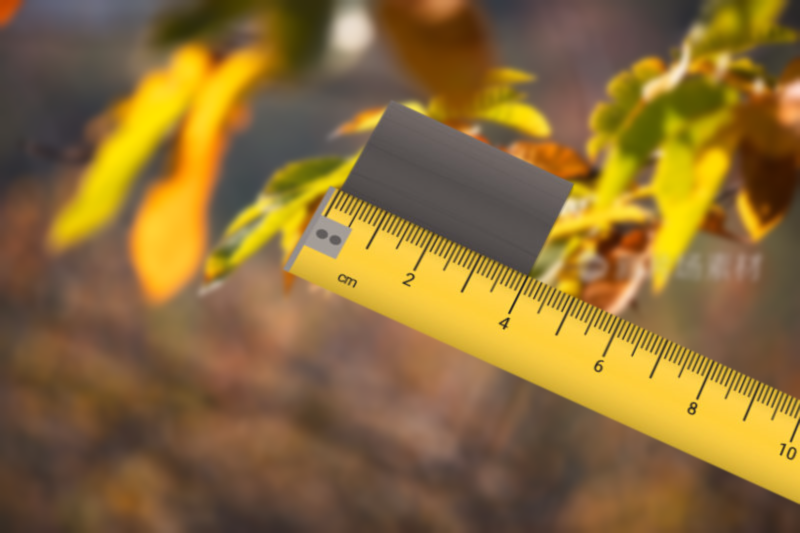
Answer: 4 cm
